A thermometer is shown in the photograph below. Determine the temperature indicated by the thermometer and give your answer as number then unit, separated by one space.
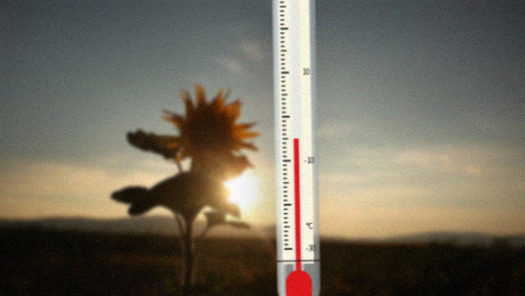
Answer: -5 °C
